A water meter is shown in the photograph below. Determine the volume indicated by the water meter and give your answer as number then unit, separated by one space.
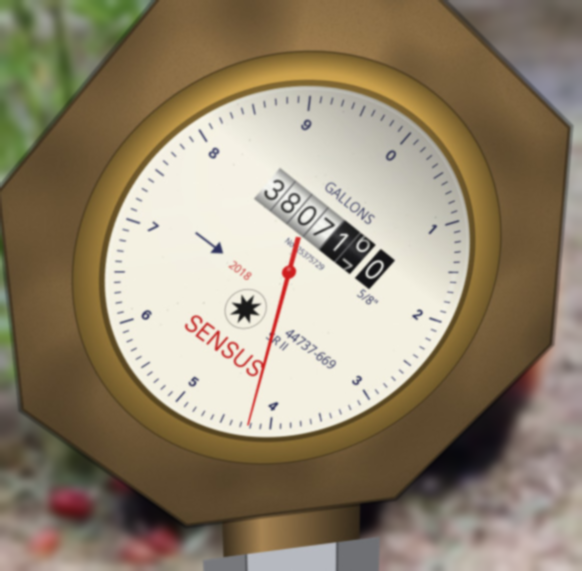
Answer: 3807164.2 gal
